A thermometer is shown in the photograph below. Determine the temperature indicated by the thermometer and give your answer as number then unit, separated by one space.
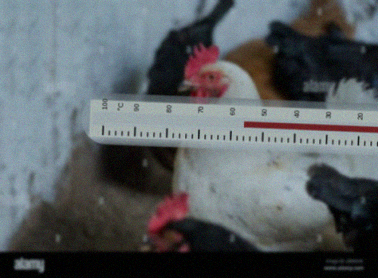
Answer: 56 °C
